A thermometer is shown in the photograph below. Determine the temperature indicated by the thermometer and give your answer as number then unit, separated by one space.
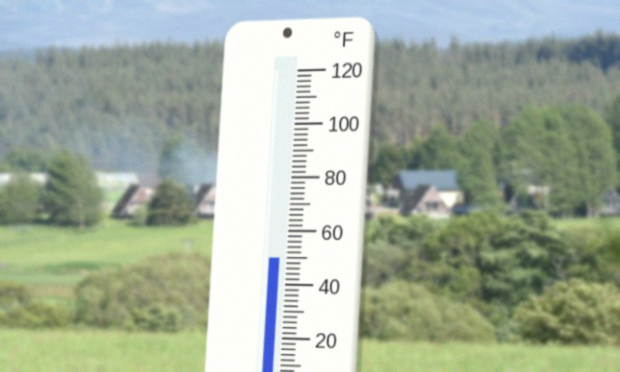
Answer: 50 °F
